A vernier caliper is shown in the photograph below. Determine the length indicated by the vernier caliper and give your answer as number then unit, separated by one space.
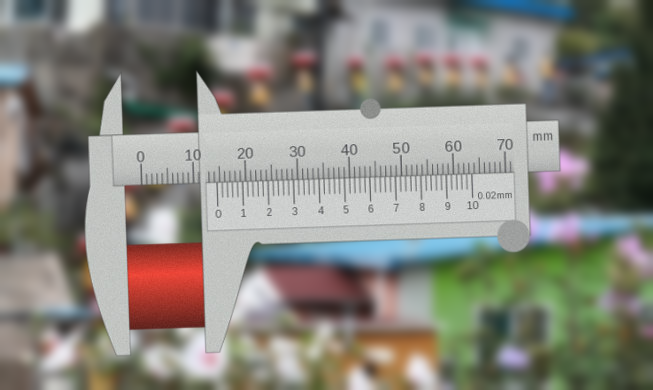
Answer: 14.5 mm
